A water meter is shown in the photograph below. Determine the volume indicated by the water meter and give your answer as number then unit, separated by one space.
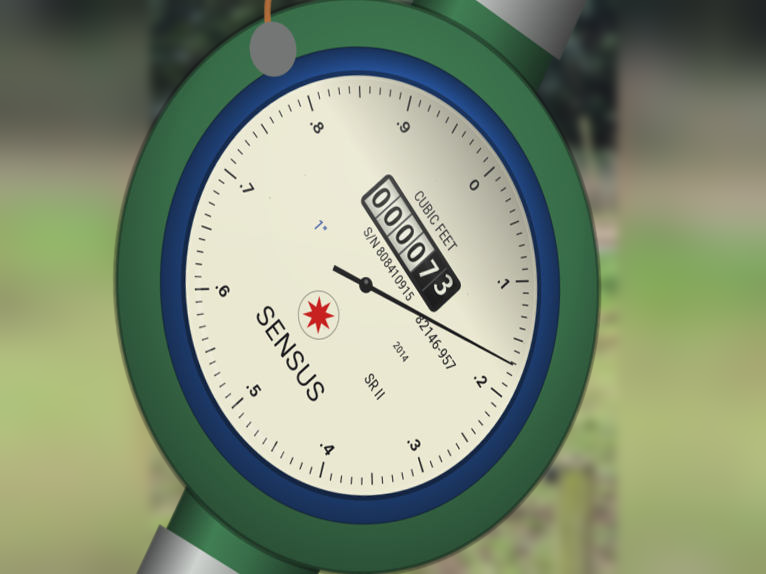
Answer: 73.17 ft³
